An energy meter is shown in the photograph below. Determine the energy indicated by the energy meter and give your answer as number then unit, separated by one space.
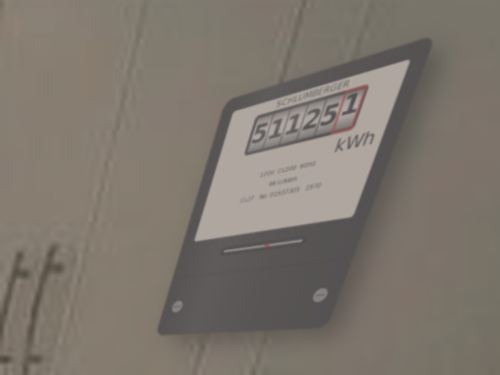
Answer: 51125.1 kWh
